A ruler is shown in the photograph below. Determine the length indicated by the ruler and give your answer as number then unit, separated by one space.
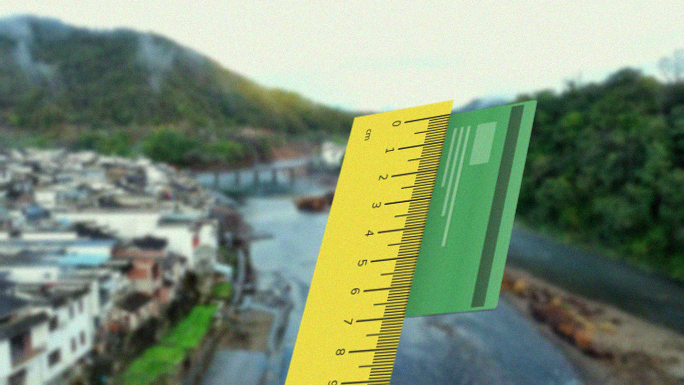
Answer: 7 cm
